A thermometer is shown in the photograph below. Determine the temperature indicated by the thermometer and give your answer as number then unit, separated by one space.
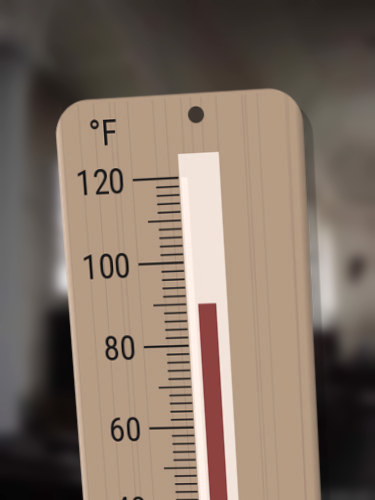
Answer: 90 °F
